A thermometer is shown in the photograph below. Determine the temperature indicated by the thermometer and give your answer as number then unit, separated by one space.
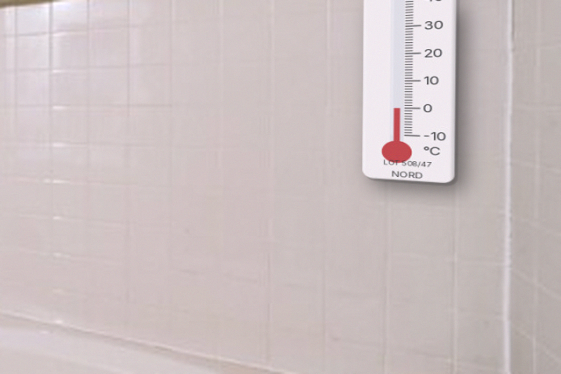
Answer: 0 °C
